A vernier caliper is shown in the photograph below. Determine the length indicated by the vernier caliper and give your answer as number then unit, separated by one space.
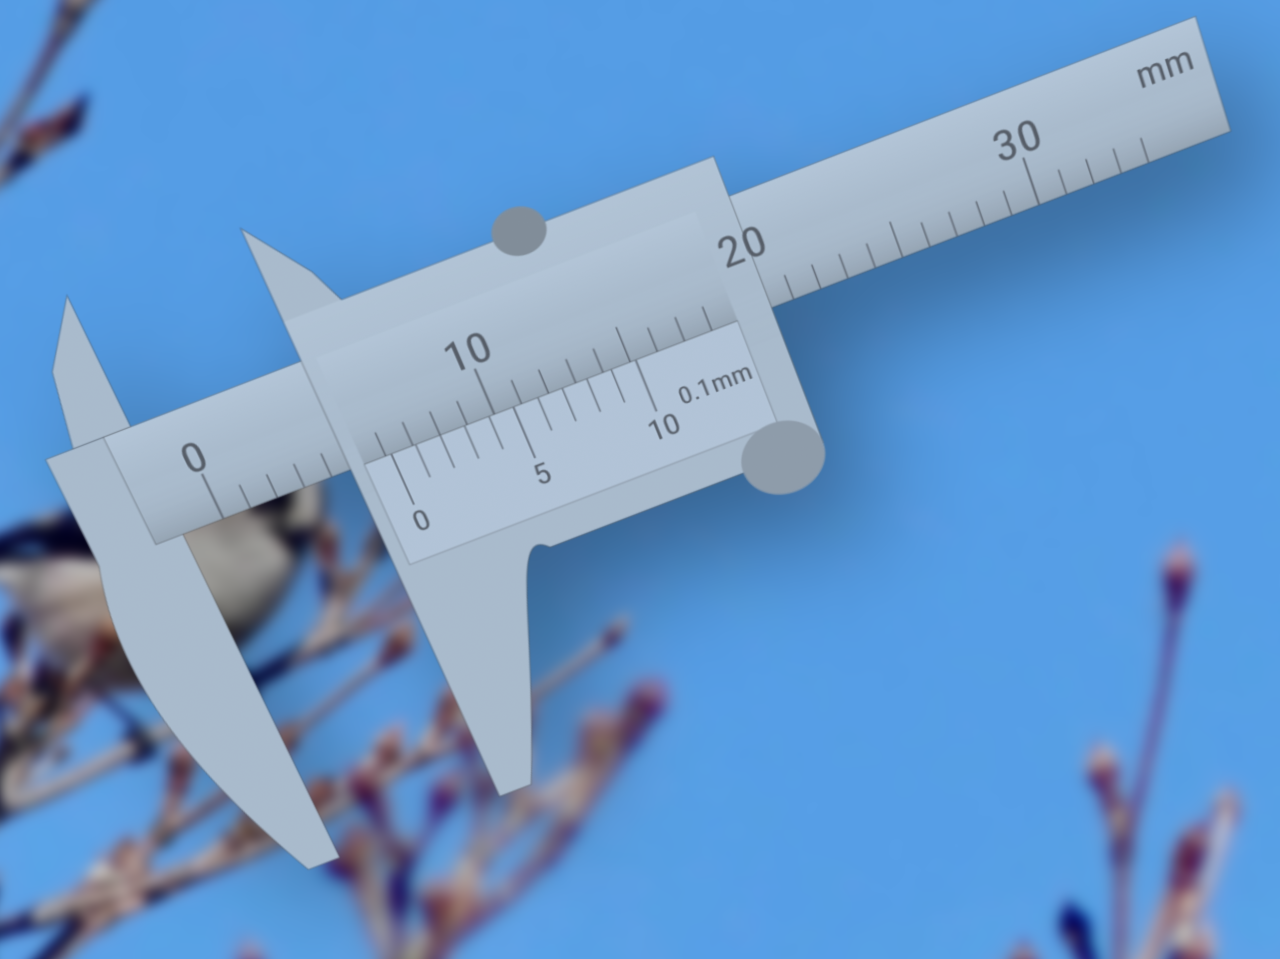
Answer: 6.2 mm
